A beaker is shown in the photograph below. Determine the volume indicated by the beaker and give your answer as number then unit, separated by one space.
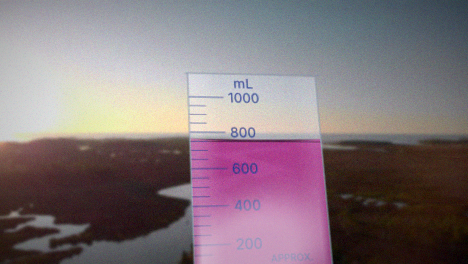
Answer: 750 mL
